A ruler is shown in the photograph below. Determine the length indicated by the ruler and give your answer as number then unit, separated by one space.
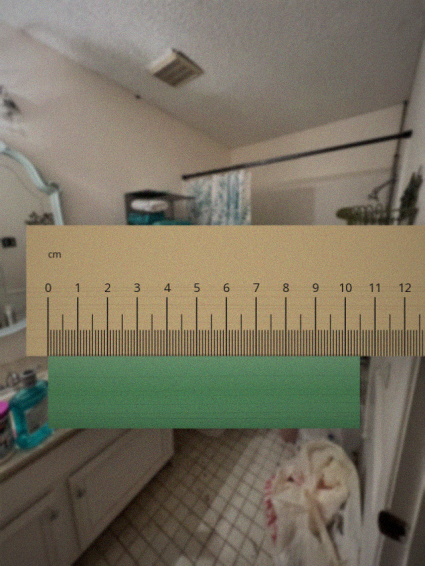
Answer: 10.5 cm
